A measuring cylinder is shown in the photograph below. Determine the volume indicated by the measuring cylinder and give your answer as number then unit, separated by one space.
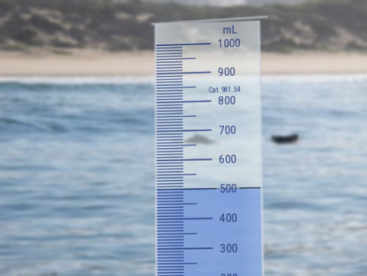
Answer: 500 mL
